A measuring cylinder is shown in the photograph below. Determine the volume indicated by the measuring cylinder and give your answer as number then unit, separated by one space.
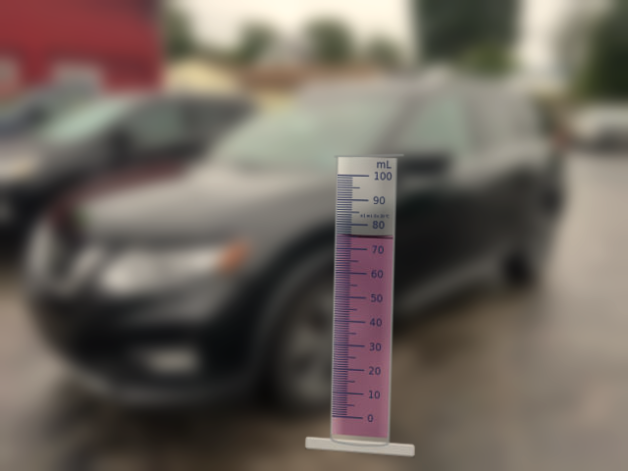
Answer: 75 mL
